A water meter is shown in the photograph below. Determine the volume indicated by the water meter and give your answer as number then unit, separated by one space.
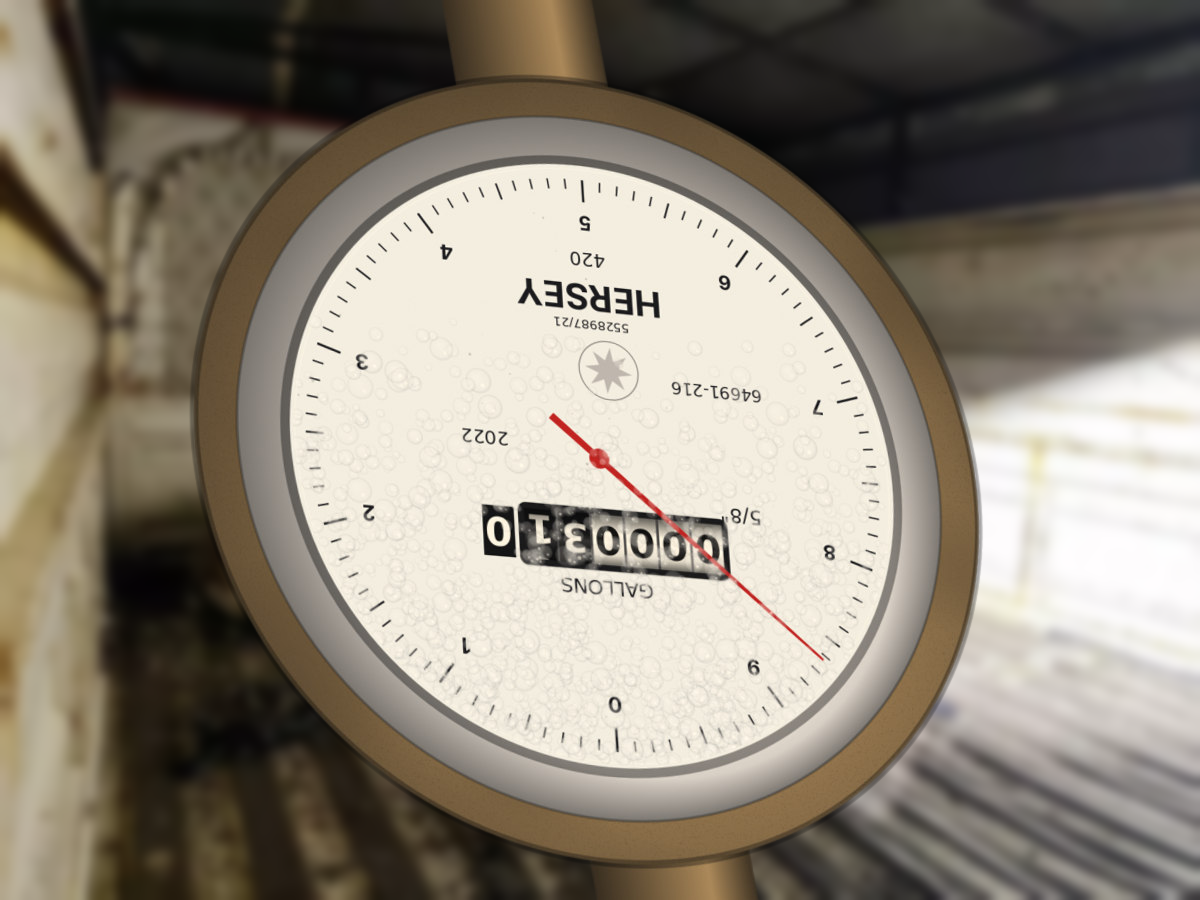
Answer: 308.6 gal
